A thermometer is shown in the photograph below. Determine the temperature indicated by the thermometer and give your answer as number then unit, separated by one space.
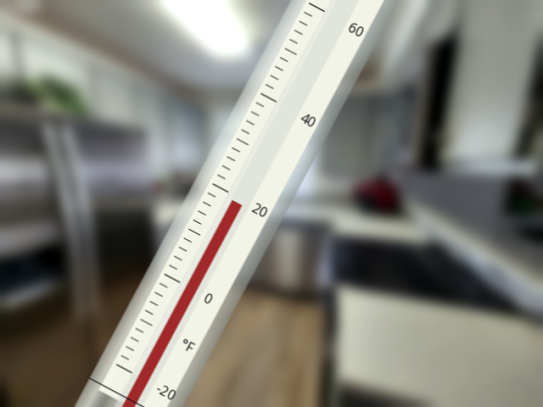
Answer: 19 °F
